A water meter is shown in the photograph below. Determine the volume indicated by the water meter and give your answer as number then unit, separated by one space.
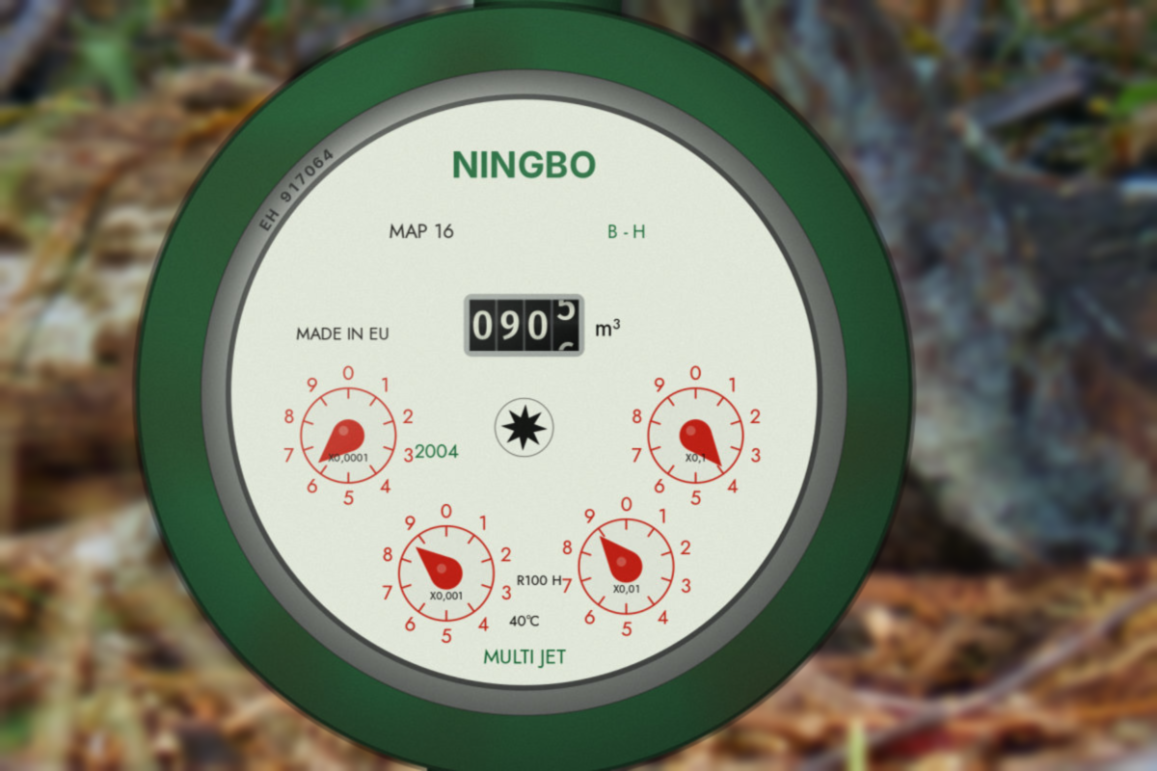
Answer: 905.3886 m³
